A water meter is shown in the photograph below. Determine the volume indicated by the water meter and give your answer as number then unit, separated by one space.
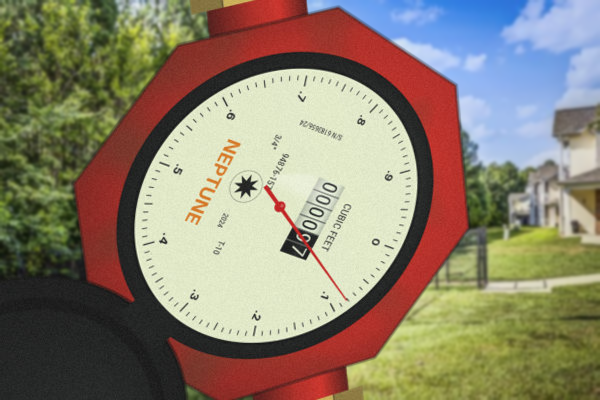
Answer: 97.08 ft³
